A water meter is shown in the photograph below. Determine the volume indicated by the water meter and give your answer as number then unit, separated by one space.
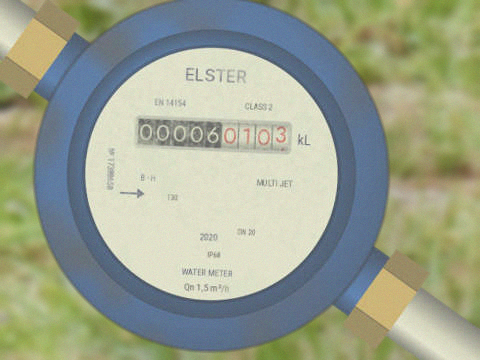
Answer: 6.0103 kL
